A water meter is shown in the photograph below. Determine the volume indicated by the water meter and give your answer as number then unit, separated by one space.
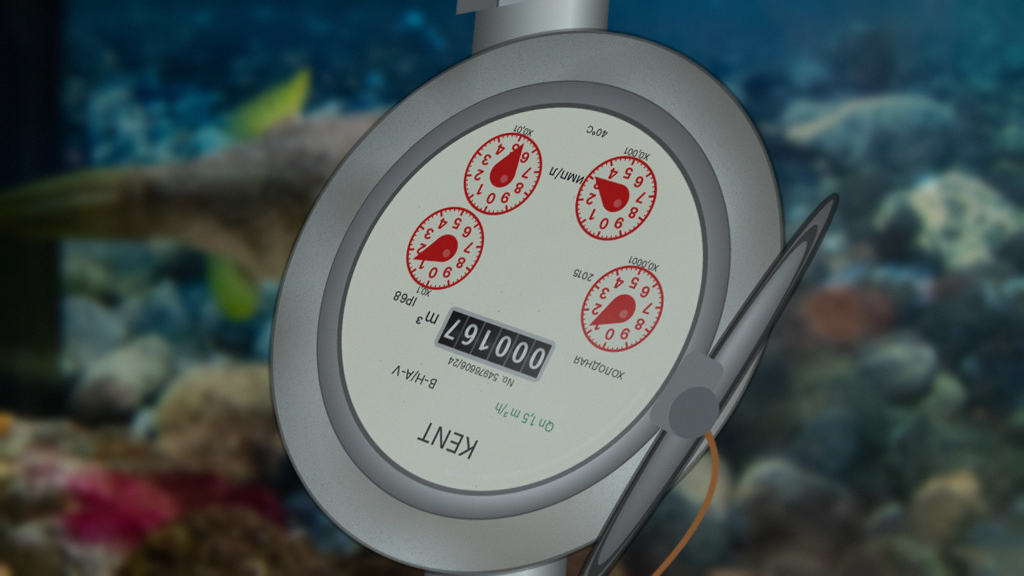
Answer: 167.1531 m³
